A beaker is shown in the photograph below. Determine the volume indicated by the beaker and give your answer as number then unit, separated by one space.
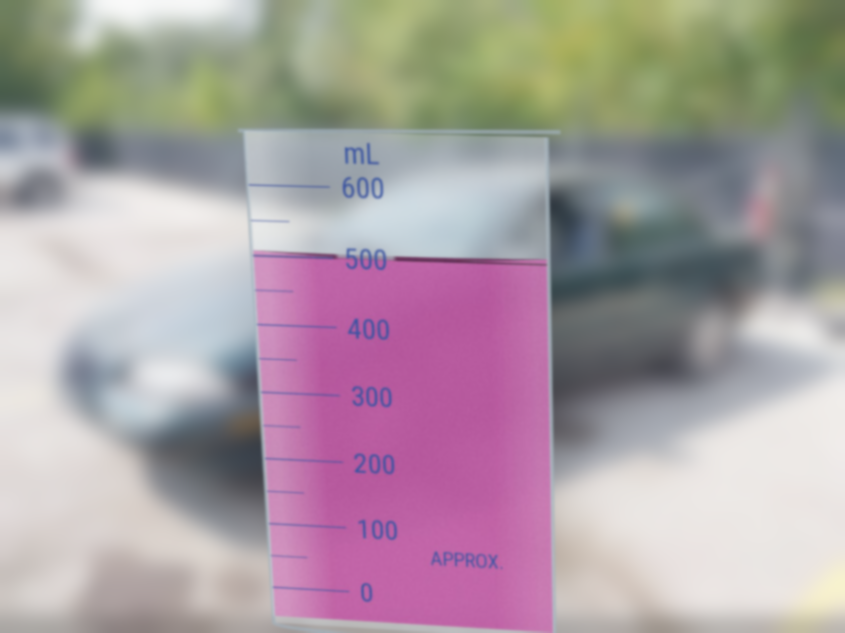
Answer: 500 mL
